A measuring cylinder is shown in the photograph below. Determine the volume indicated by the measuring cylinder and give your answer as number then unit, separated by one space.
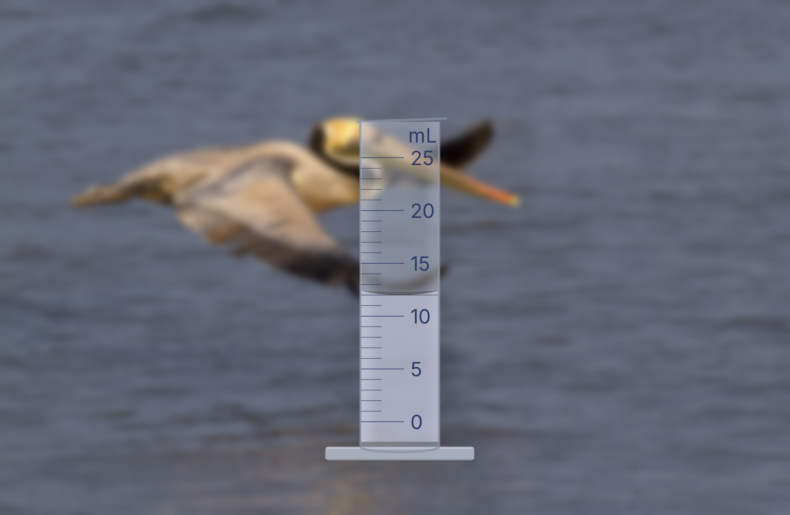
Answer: 12 mL
